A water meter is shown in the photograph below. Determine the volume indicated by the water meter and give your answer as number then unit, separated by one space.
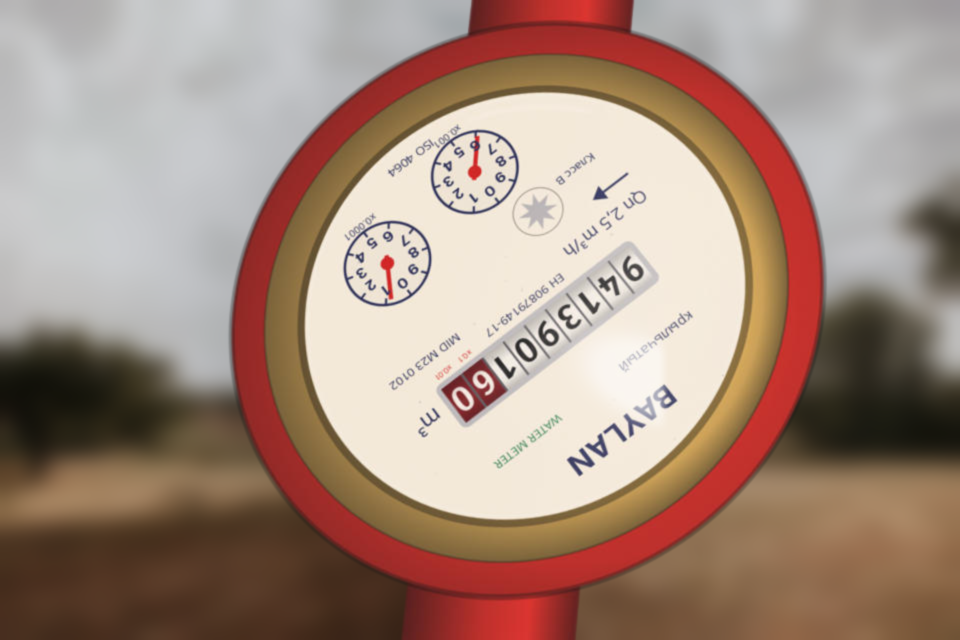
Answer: 9413901.6060 m³
